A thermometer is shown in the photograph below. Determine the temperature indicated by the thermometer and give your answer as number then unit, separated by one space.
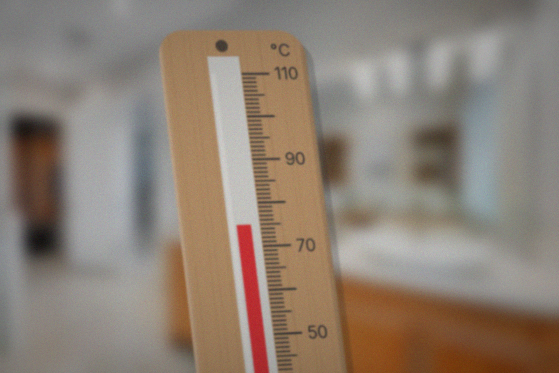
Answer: 75 °C
